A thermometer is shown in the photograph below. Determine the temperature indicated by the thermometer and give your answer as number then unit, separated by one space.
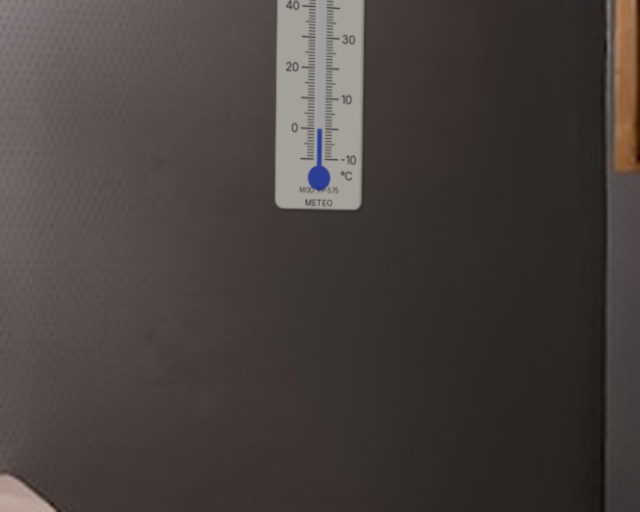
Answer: 0 °C
